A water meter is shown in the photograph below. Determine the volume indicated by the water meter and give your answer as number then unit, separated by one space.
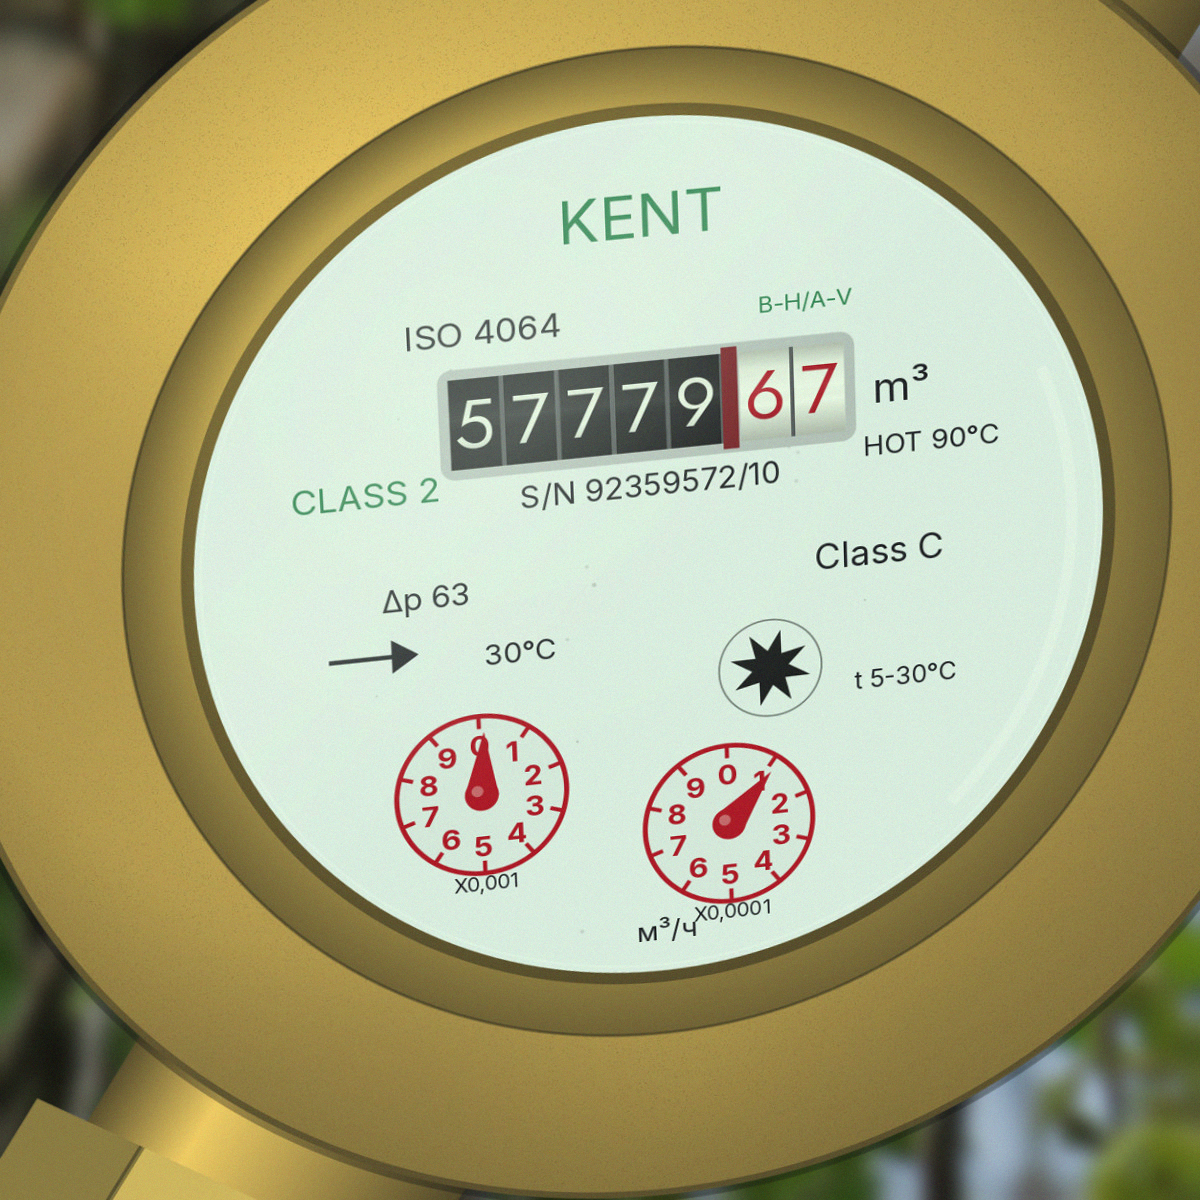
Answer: 57779.6701 m³
